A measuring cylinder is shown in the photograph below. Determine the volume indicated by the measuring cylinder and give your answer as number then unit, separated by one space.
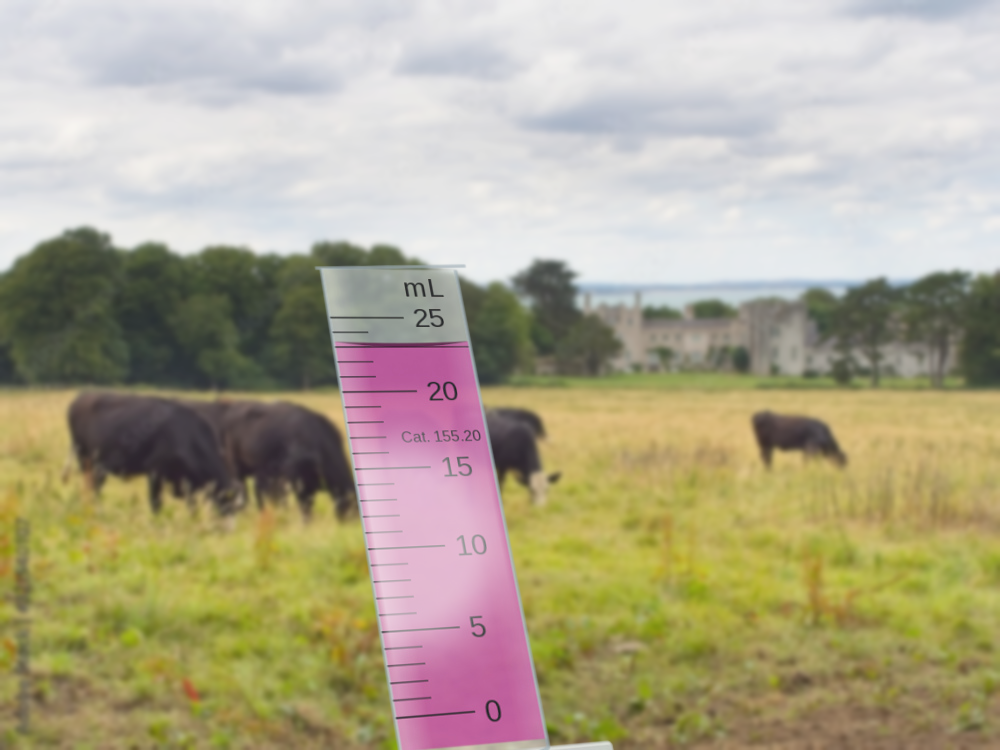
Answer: 23 mL
